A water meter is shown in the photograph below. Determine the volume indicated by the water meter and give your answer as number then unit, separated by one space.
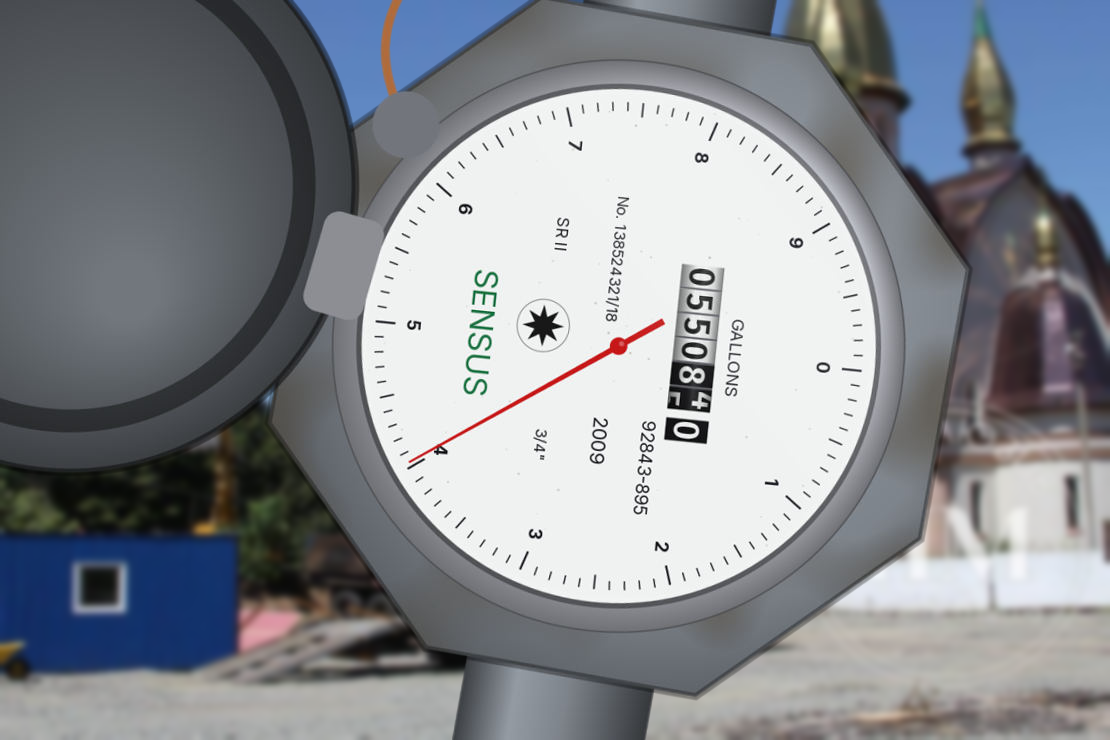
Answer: 550844.0 gal
